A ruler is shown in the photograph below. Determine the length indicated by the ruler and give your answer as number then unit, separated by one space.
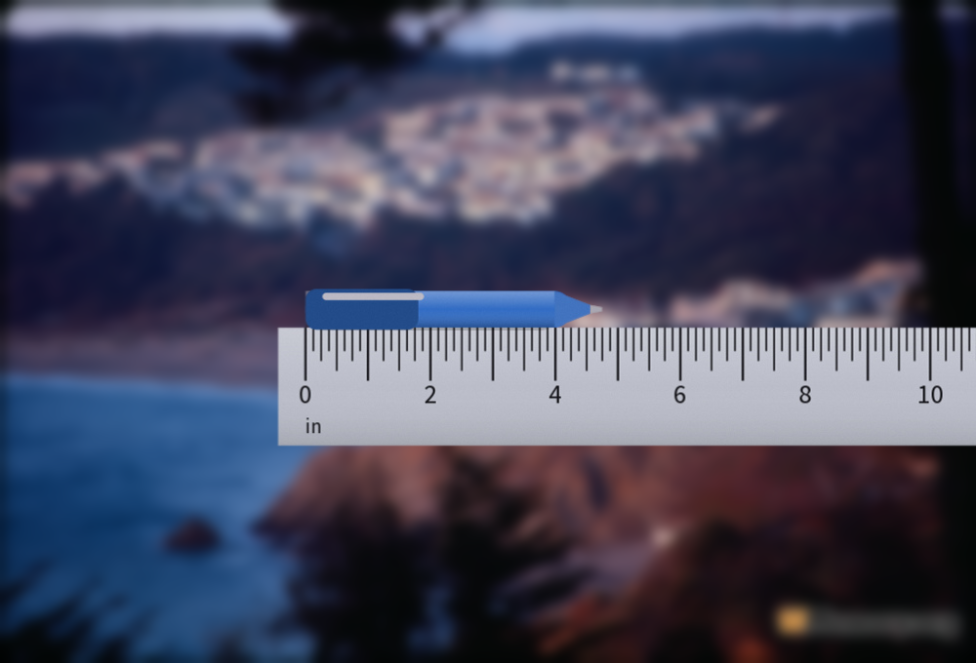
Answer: 4.75 in
